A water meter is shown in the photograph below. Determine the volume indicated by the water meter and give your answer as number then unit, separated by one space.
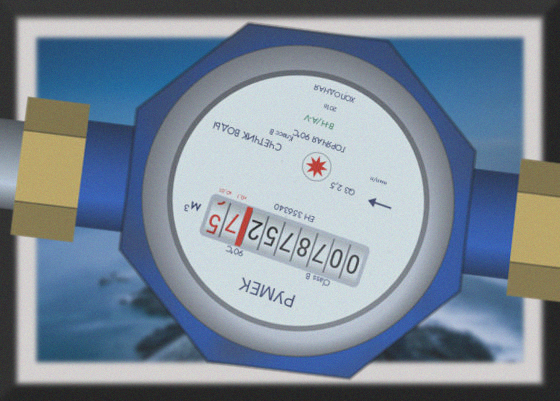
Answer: 78752.75 m³
